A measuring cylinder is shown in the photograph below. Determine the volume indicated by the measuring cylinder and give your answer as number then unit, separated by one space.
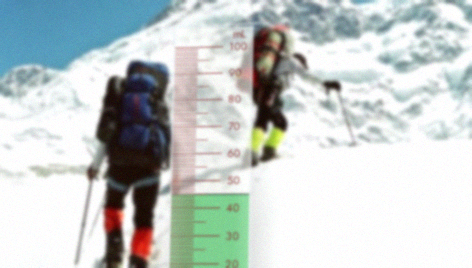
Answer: 45 mL
